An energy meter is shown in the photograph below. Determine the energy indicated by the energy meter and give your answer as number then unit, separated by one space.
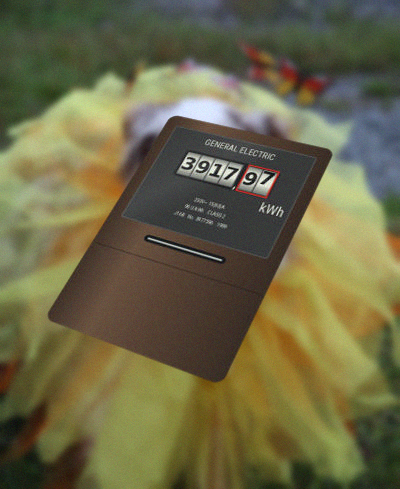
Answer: 3917.97 kWh
